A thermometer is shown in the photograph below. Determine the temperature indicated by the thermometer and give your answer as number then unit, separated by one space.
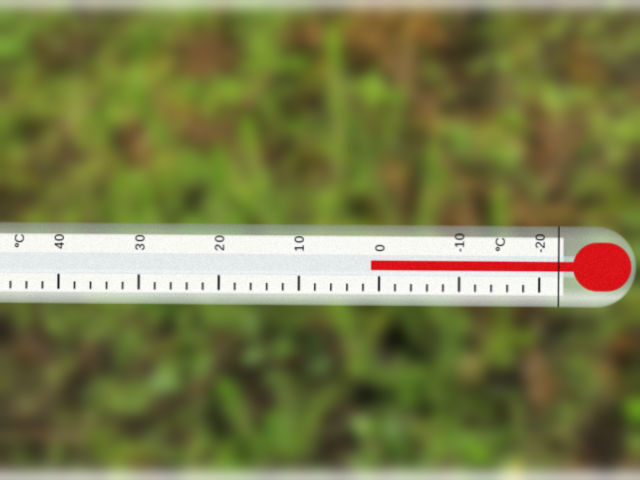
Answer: 1 °C
